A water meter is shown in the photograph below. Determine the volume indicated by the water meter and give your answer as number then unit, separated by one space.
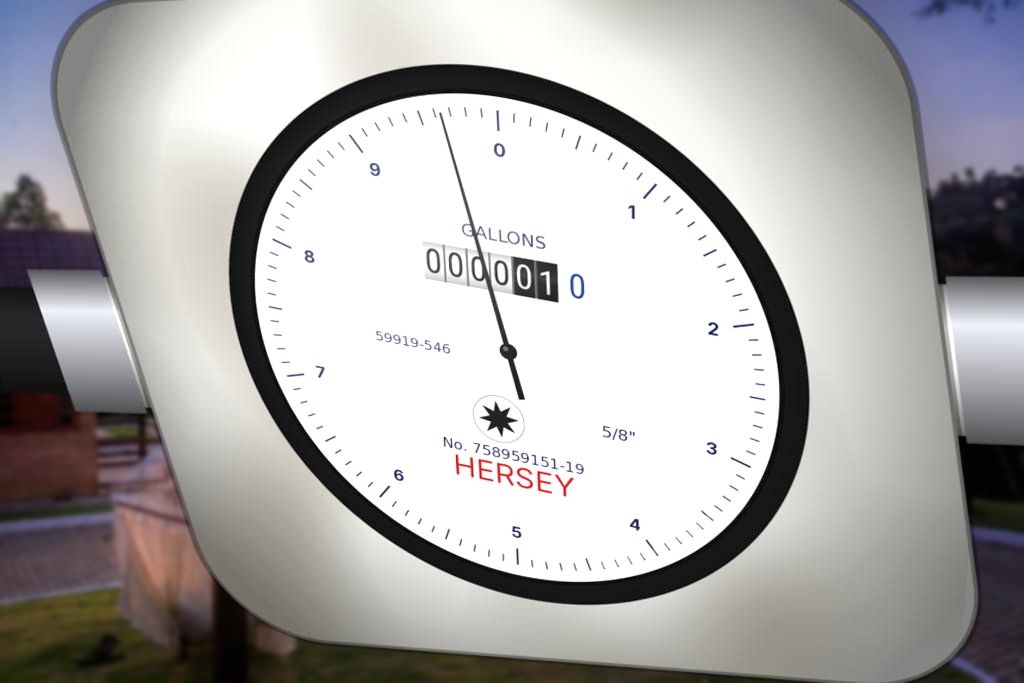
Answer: 9.6 gal
